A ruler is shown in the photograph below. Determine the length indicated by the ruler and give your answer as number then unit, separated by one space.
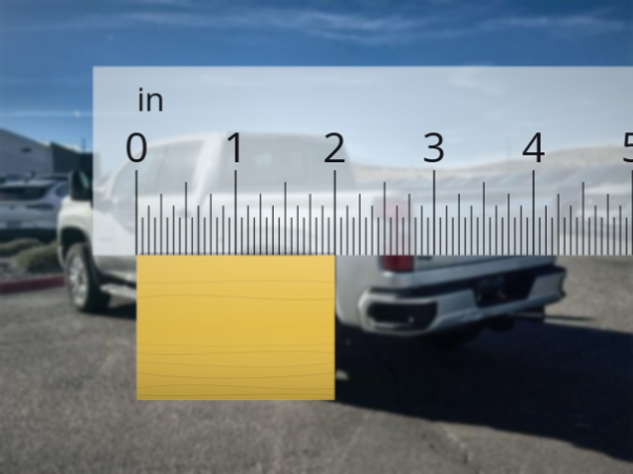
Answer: 2 in
